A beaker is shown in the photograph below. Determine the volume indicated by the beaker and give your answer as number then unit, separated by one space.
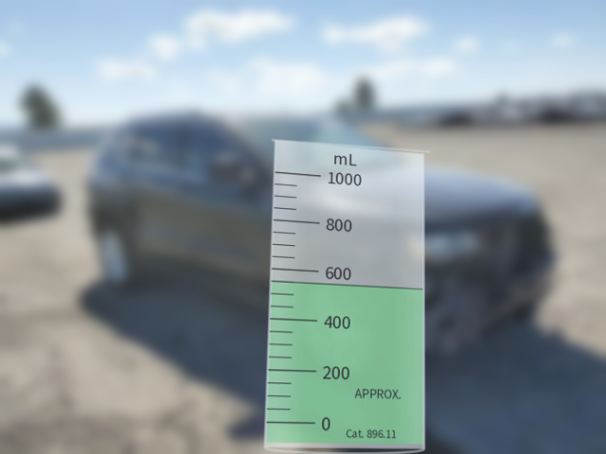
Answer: 550 mL
